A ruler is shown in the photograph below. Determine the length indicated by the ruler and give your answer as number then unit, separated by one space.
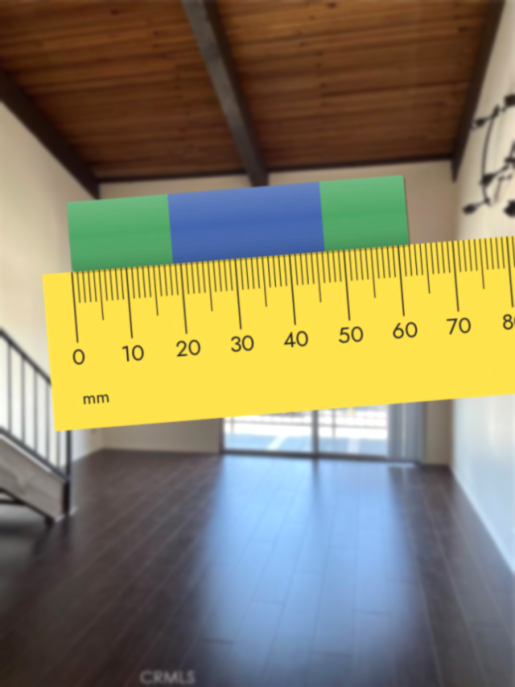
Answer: 62 mm
